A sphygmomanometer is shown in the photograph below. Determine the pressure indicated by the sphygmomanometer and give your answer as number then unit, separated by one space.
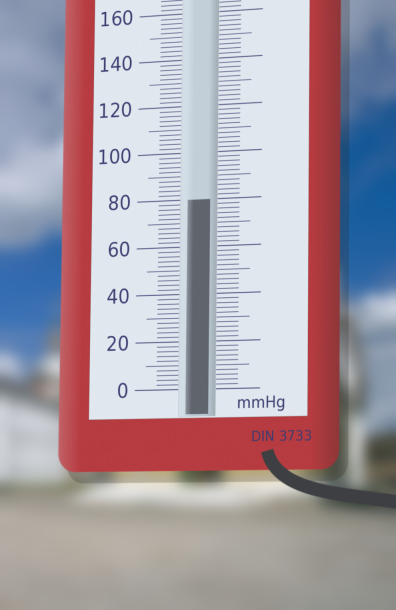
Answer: 80 mmHg
